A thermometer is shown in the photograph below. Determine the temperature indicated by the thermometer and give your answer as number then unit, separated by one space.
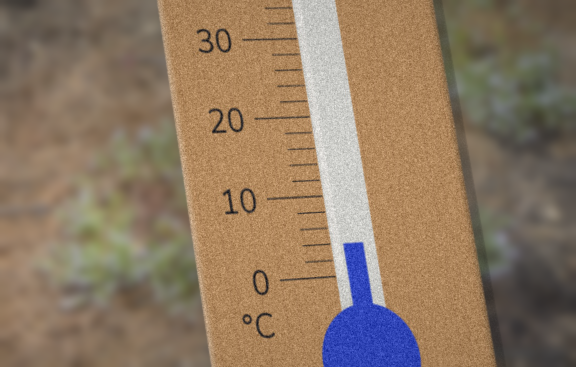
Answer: 4 °C
